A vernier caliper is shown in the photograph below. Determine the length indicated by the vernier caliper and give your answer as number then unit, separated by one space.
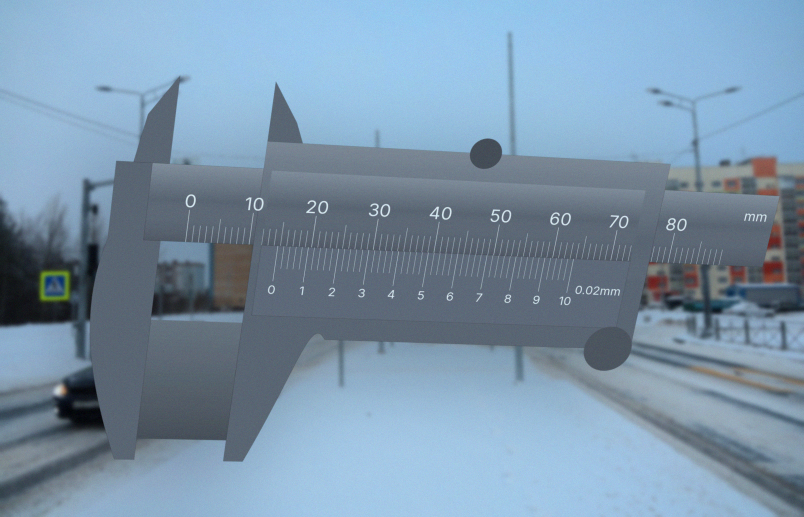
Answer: 14.6 mm
